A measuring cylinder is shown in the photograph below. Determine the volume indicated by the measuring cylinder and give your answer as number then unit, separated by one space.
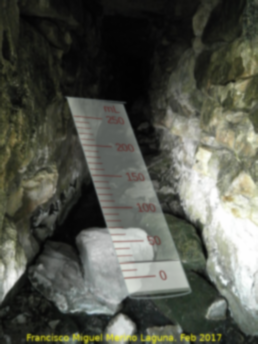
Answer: 20 mL
